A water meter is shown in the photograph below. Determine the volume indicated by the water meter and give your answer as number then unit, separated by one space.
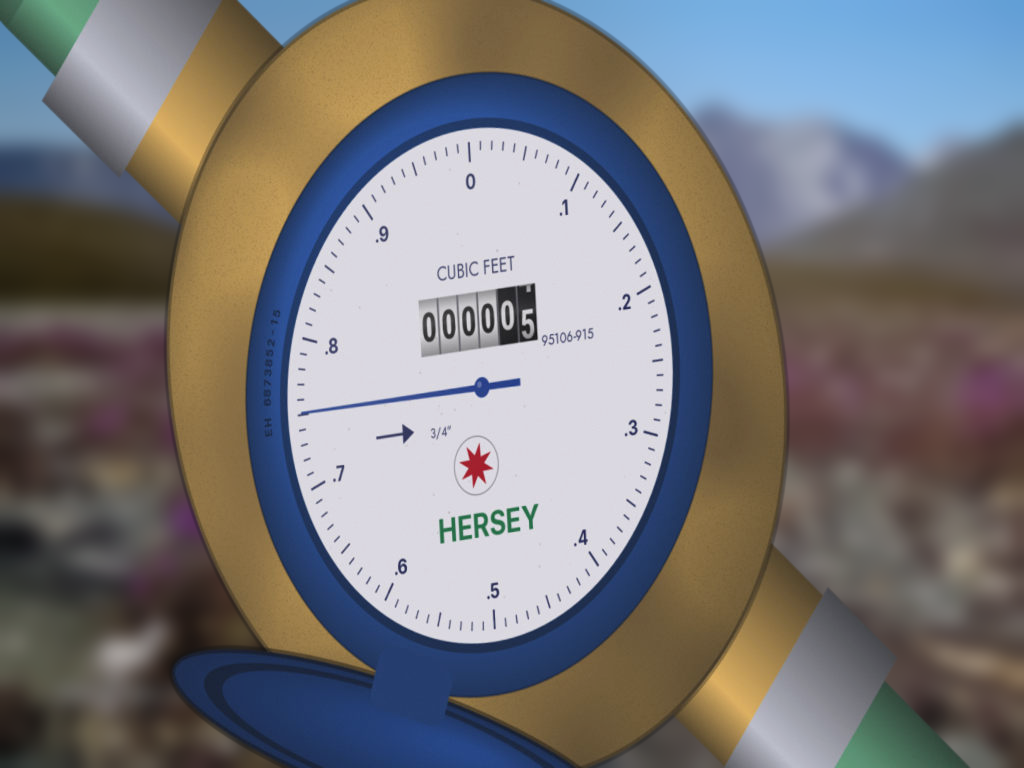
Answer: 4.75 ft³
